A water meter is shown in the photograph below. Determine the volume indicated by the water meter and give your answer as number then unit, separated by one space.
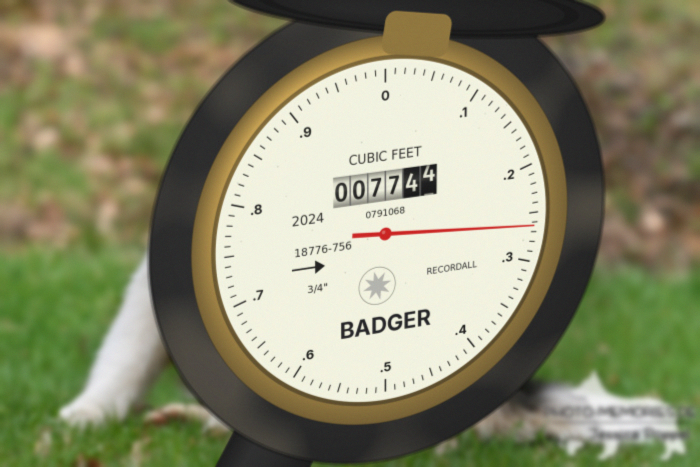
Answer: 7744.26 ft³
